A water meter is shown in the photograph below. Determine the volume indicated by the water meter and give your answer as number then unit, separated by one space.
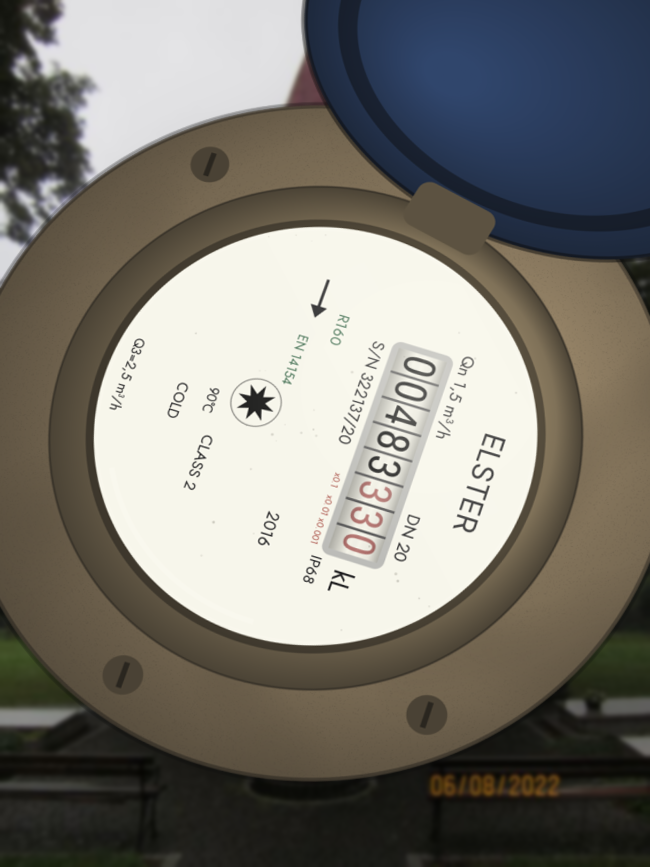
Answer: 483.330 kL
